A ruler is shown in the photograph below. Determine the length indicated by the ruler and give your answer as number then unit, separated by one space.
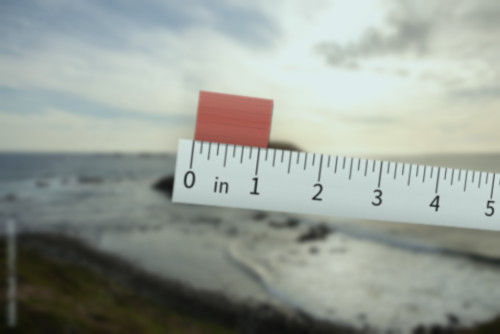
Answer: 1.125 in
